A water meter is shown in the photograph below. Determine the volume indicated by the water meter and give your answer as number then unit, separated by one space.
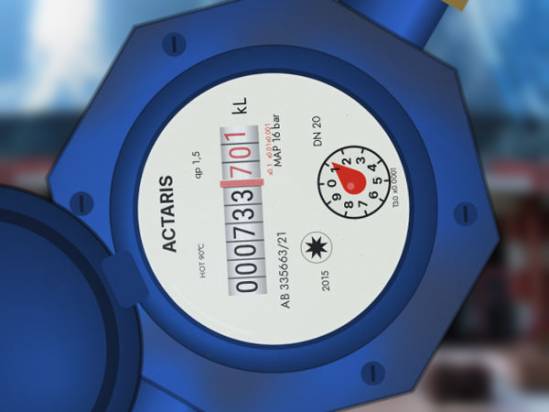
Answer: 733.7011 kL
